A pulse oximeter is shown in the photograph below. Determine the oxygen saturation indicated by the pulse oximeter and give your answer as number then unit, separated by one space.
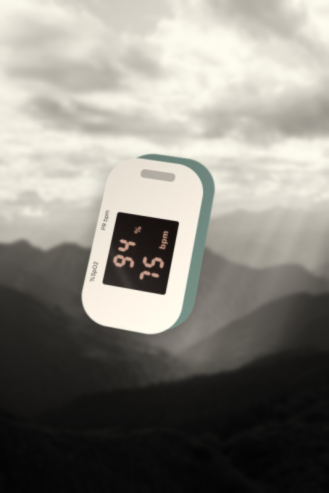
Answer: 94 %
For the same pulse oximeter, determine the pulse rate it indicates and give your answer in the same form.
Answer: 75 bpm
